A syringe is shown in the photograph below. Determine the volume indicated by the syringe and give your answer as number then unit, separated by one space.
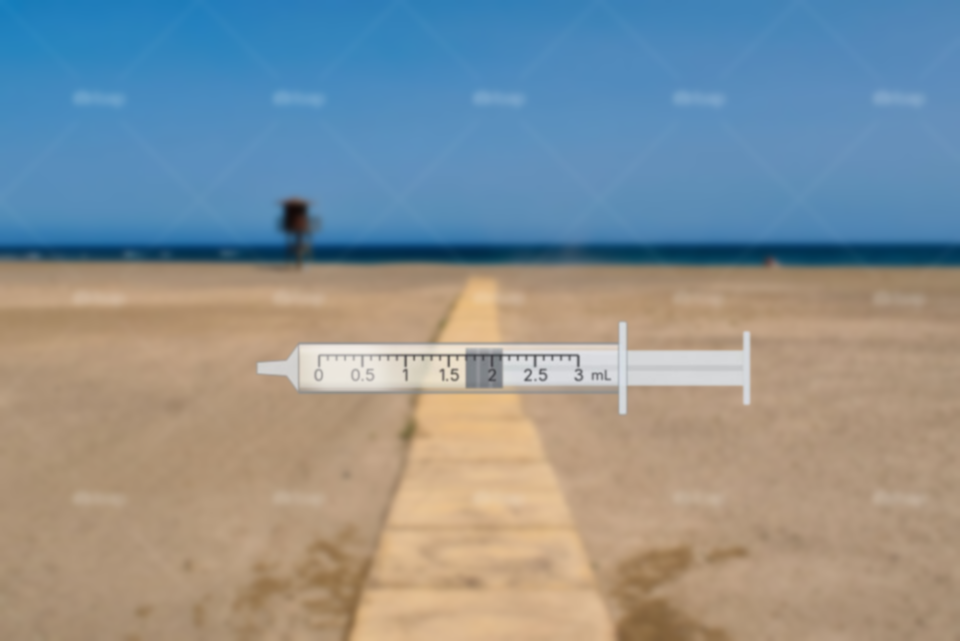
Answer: 1.7 mL
